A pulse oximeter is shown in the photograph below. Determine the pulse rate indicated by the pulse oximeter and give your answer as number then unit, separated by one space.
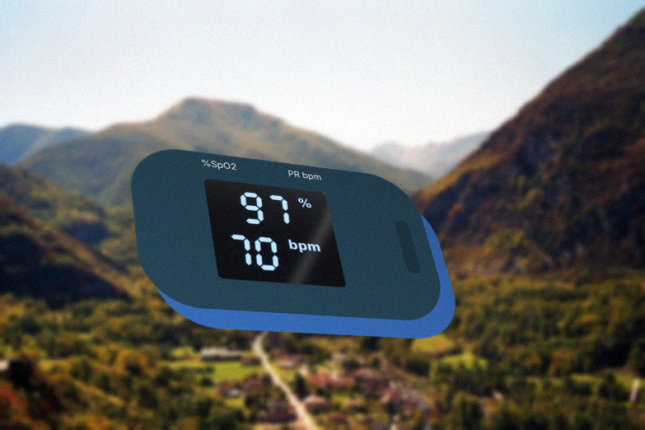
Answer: 70 bpm
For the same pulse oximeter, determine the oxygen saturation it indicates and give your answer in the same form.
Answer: 97 %
